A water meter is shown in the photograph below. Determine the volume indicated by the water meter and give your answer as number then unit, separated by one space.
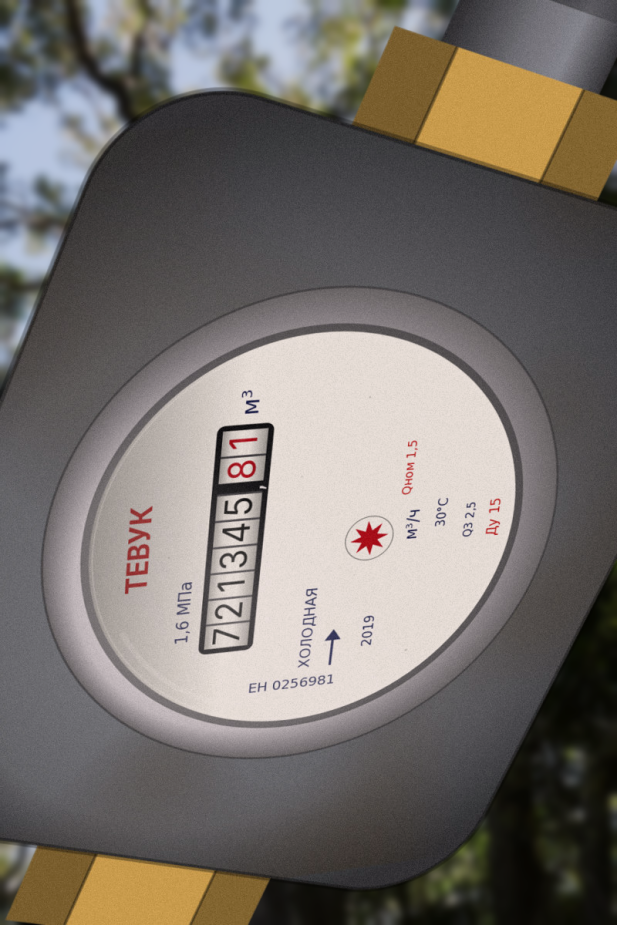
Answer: 721345.81 m³
